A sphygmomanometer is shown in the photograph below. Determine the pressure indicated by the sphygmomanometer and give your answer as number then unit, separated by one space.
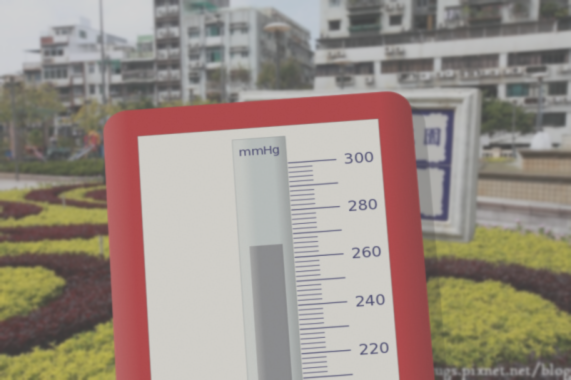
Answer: 266 mmHg
